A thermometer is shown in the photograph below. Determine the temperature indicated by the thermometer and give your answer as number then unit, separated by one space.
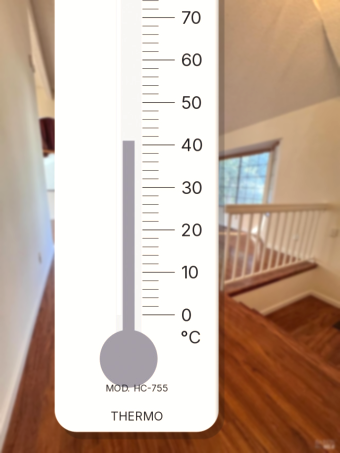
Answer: 41 °C
